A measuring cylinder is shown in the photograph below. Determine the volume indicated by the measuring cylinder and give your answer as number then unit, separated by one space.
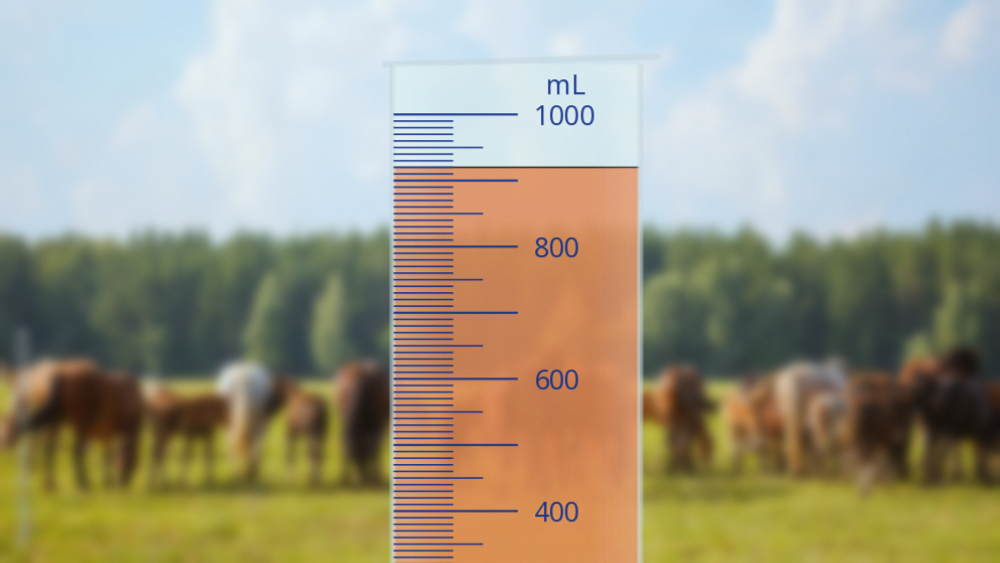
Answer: 920 mL
